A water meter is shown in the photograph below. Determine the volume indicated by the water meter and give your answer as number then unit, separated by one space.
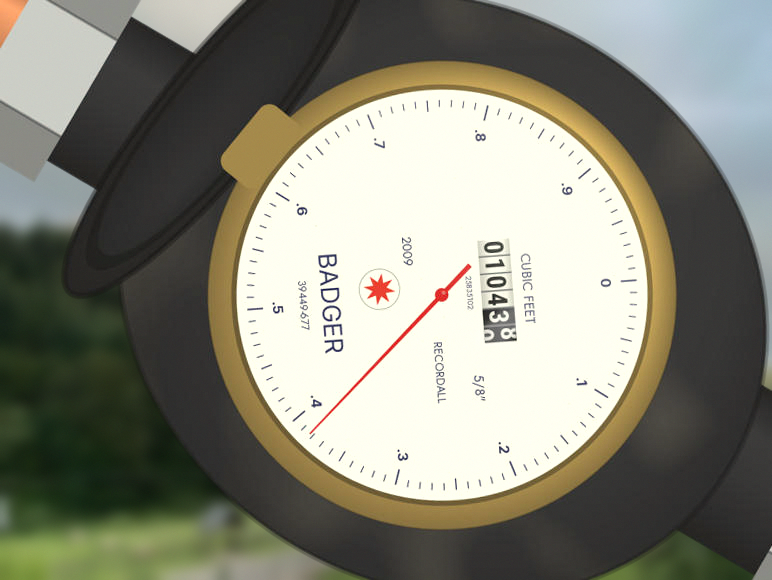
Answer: 10438.38 ft³
